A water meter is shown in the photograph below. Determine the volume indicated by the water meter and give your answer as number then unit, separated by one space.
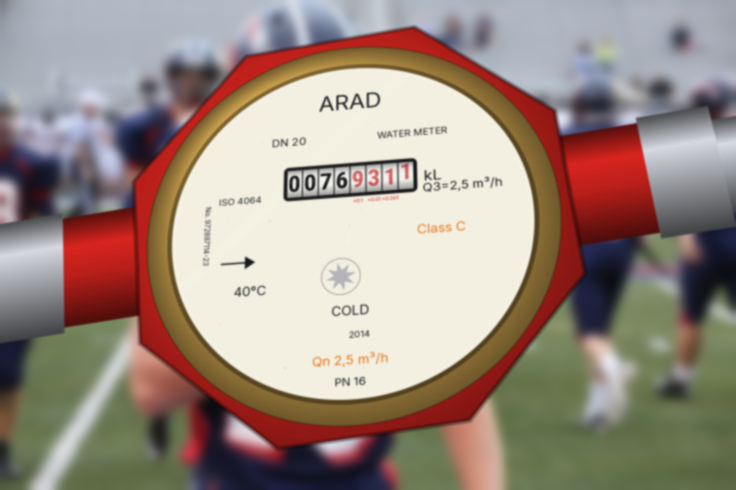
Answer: 76.9311 kL
